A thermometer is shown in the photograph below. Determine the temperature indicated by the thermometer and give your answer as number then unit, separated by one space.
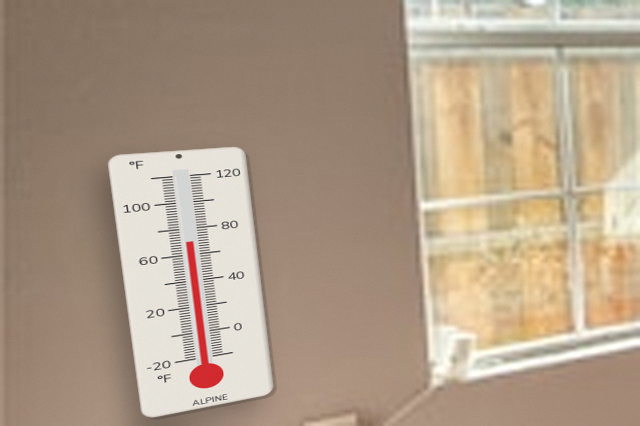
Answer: 70 °F
